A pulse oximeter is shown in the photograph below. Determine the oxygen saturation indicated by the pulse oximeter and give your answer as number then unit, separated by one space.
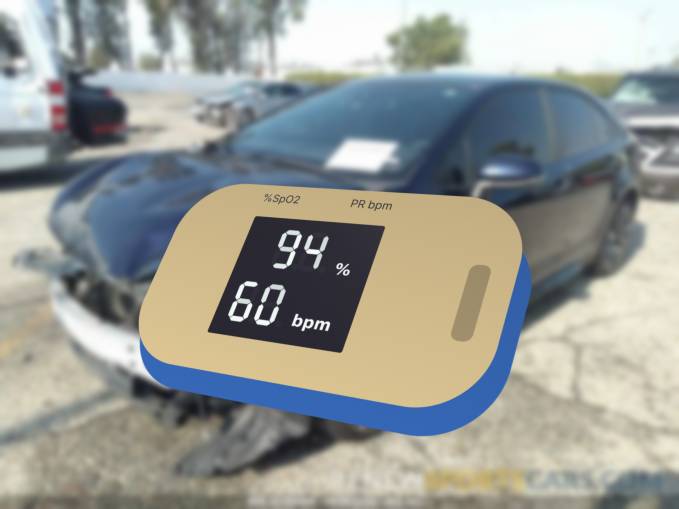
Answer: 94 %
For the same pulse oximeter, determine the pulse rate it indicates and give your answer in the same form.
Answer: 60 bpm
